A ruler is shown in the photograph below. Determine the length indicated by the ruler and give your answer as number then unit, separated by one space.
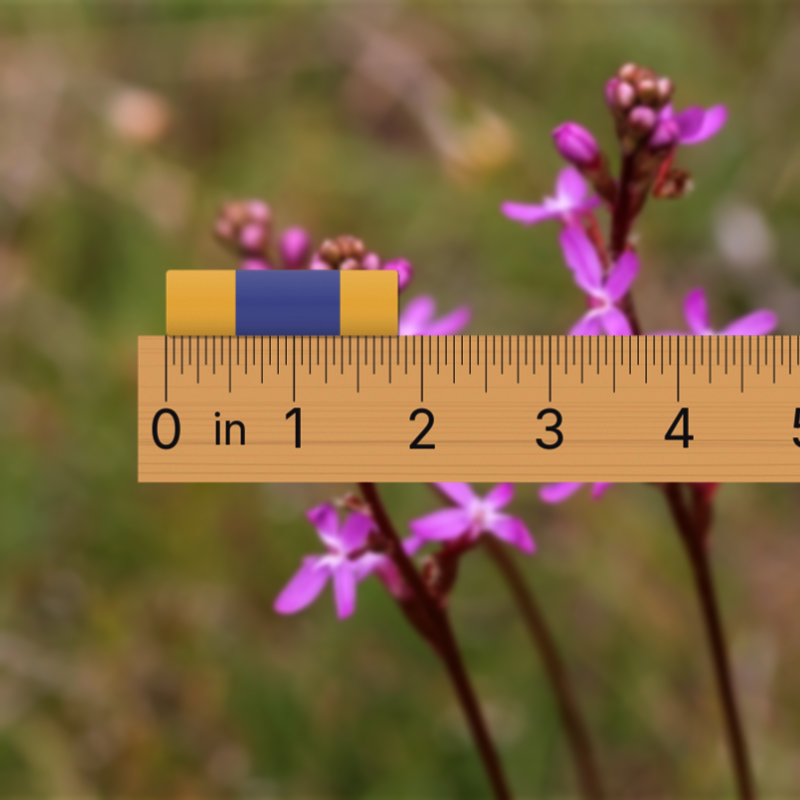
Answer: 1.8125 in
